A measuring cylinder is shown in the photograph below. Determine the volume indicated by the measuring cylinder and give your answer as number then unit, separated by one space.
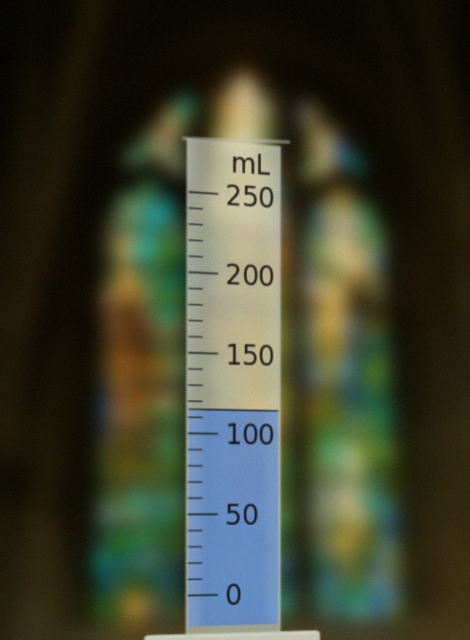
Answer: 115 mL
